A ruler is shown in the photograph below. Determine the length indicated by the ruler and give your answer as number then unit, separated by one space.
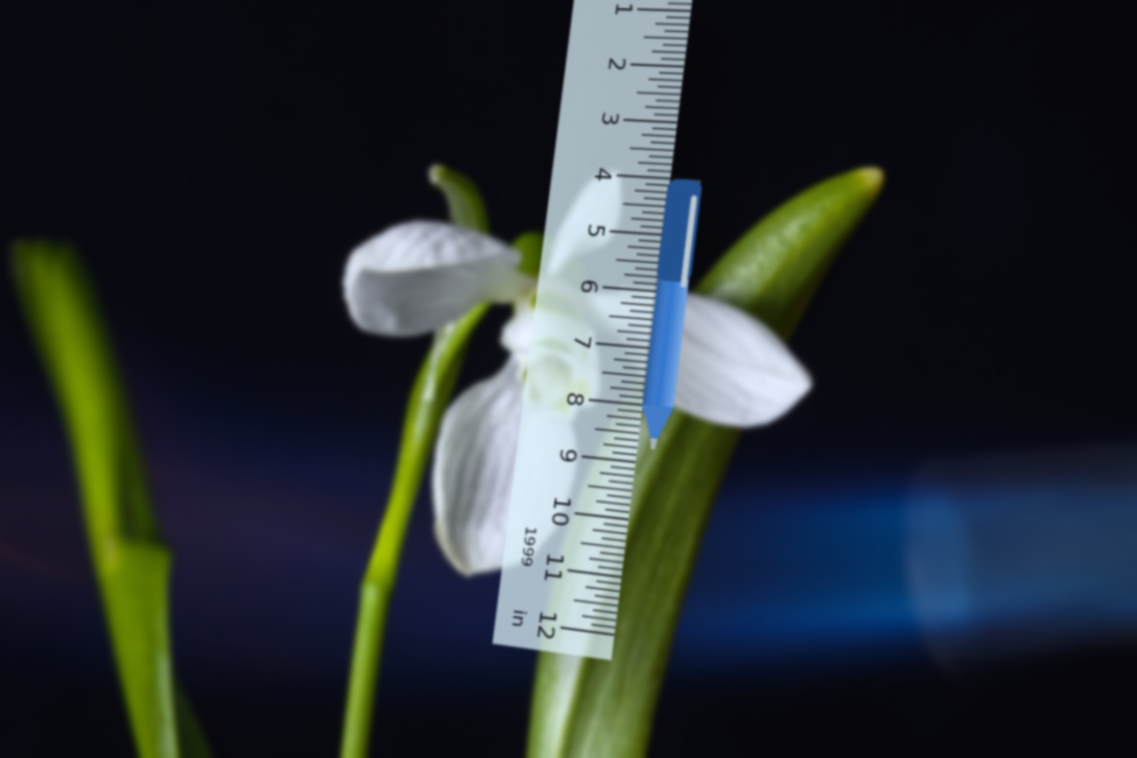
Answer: 4.75 in
